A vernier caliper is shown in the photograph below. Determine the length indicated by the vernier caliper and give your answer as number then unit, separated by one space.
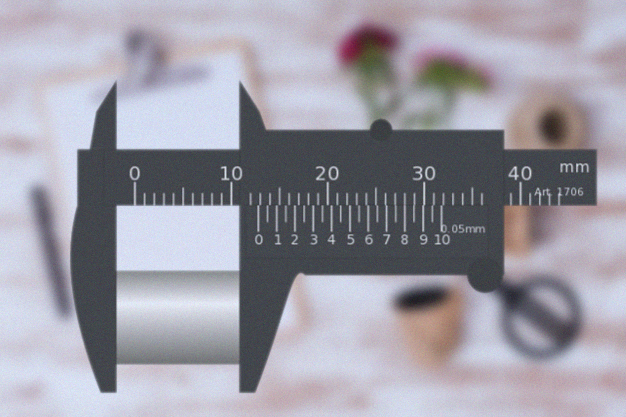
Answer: 12.8 mm
